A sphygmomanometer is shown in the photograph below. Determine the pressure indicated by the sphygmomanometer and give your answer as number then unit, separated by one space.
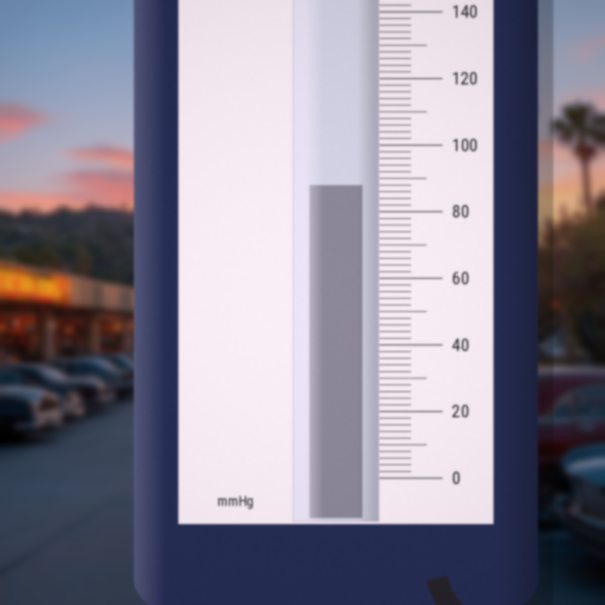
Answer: 88 mmHg
